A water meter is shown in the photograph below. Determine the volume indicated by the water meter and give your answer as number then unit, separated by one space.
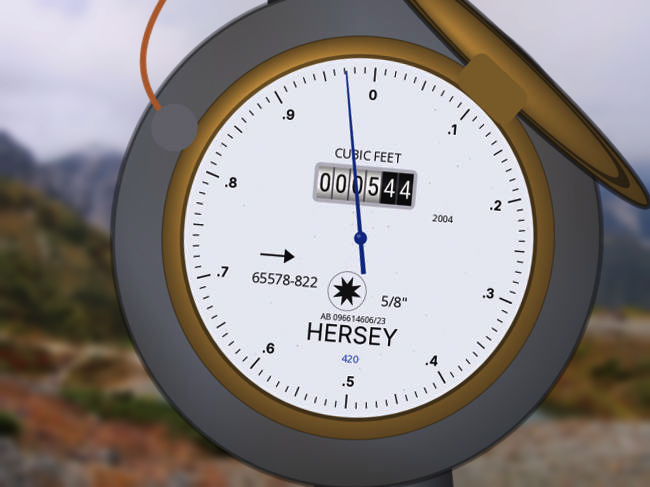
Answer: 543.97 ft³
